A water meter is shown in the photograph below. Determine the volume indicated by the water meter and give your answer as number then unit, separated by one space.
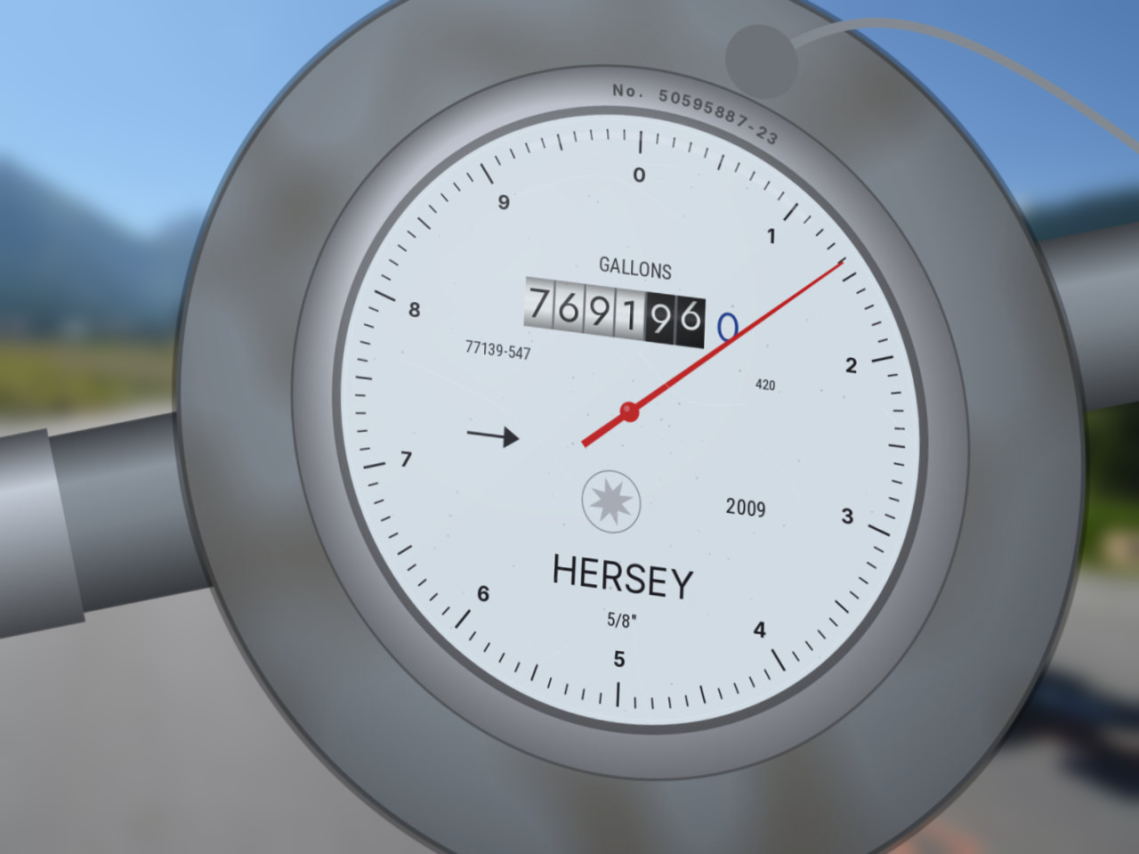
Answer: 7691961.4 gal
